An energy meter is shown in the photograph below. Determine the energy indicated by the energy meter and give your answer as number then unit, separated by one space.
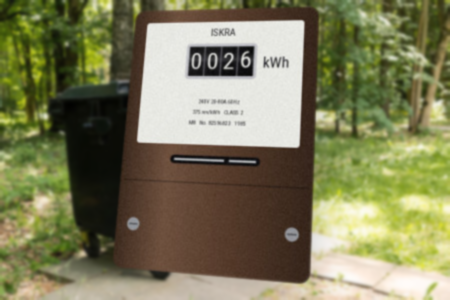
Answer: 26 kWh
